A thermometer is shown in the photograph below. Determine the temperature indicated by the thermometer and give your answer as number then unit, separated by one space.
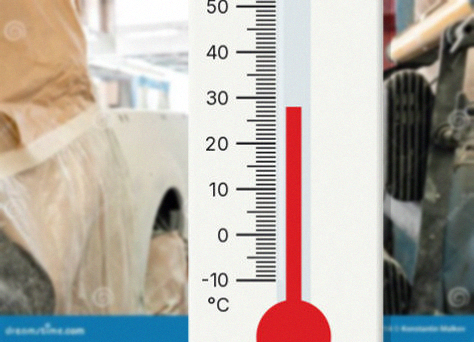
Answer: 28 °C
